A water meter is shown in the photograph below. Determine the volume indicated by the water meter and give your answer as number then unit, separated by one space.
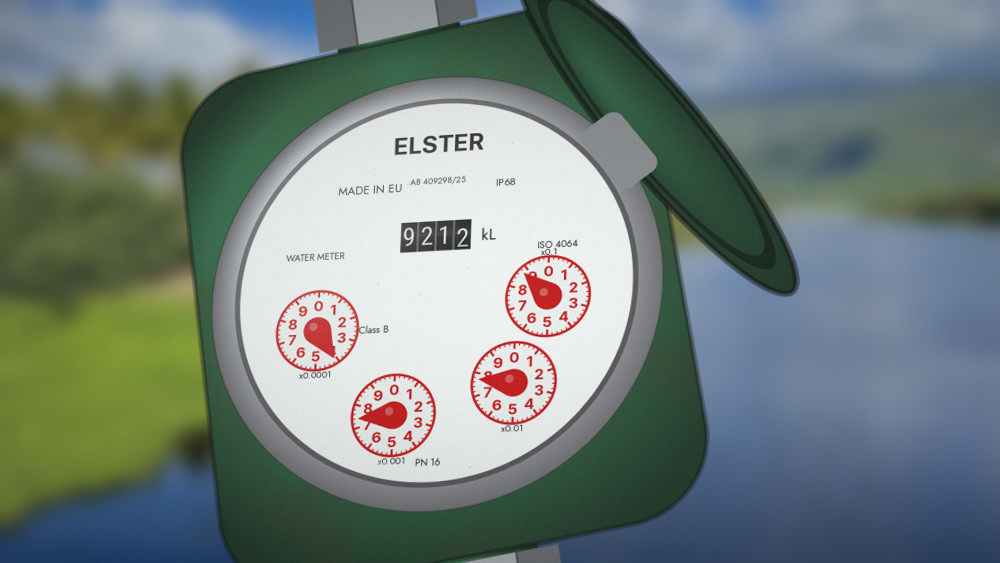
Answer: 9211.8774 kL
